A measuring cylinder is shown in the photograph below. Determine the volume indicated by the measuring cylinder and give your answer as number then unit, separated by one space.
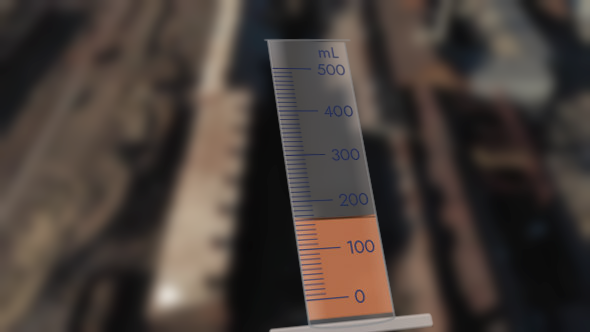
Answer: 160 mL
